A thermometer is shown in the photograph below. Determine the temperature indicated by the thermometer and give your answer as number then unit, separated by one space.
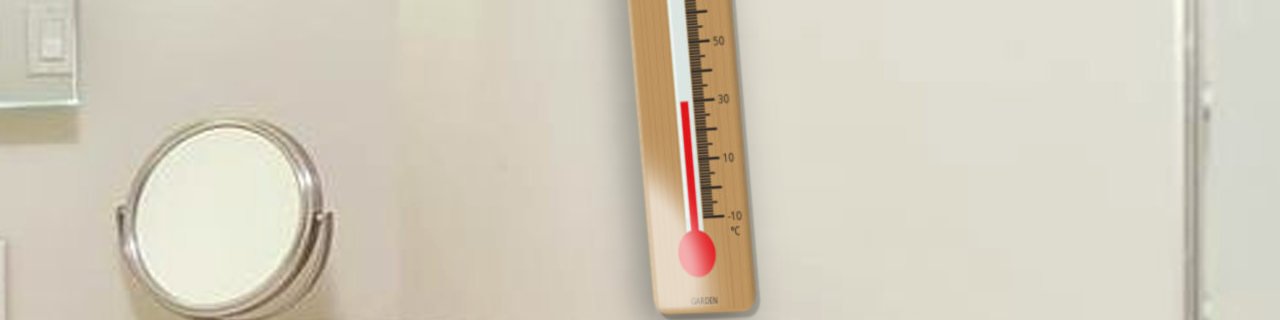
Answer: 30 °C
